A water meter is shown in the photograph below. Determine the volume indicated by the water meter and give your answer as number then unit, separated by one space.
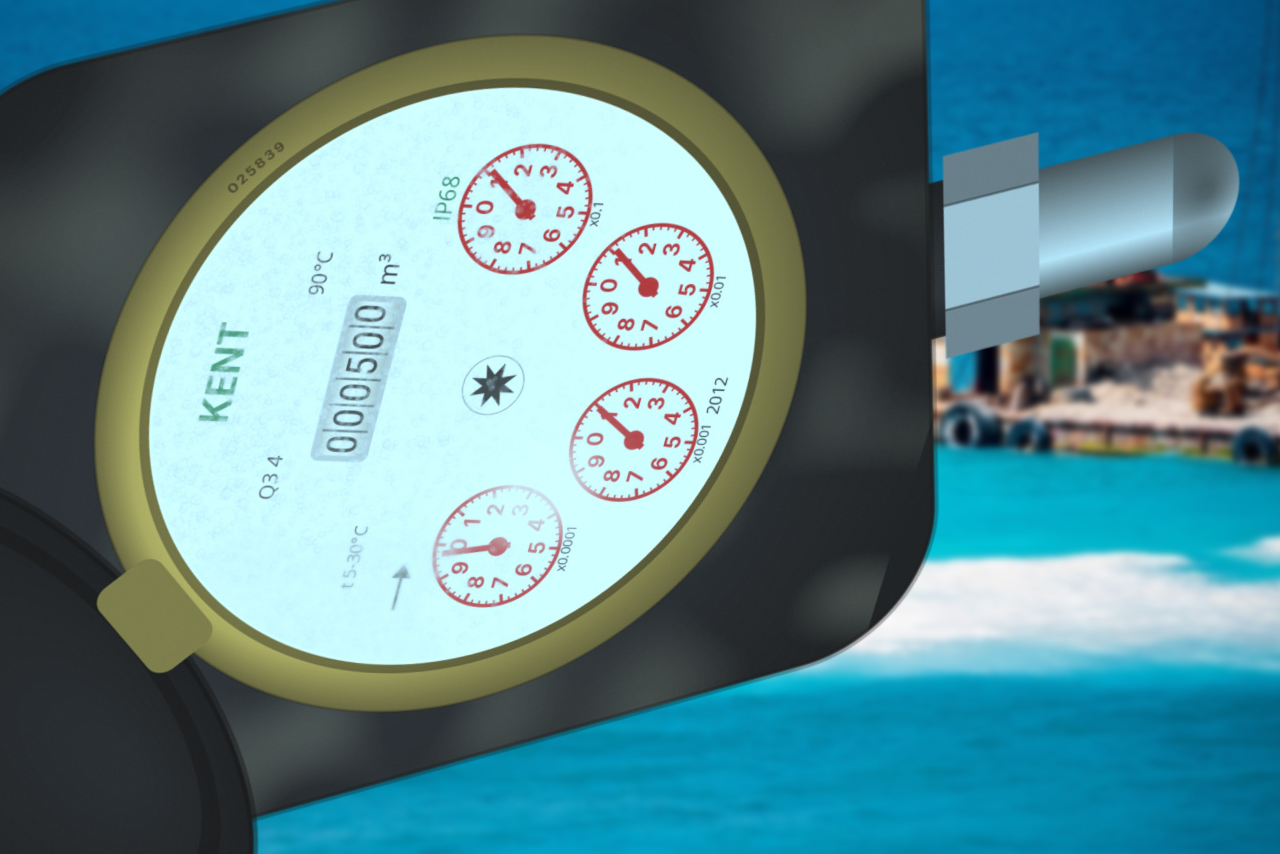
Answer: 500.1109 m³
